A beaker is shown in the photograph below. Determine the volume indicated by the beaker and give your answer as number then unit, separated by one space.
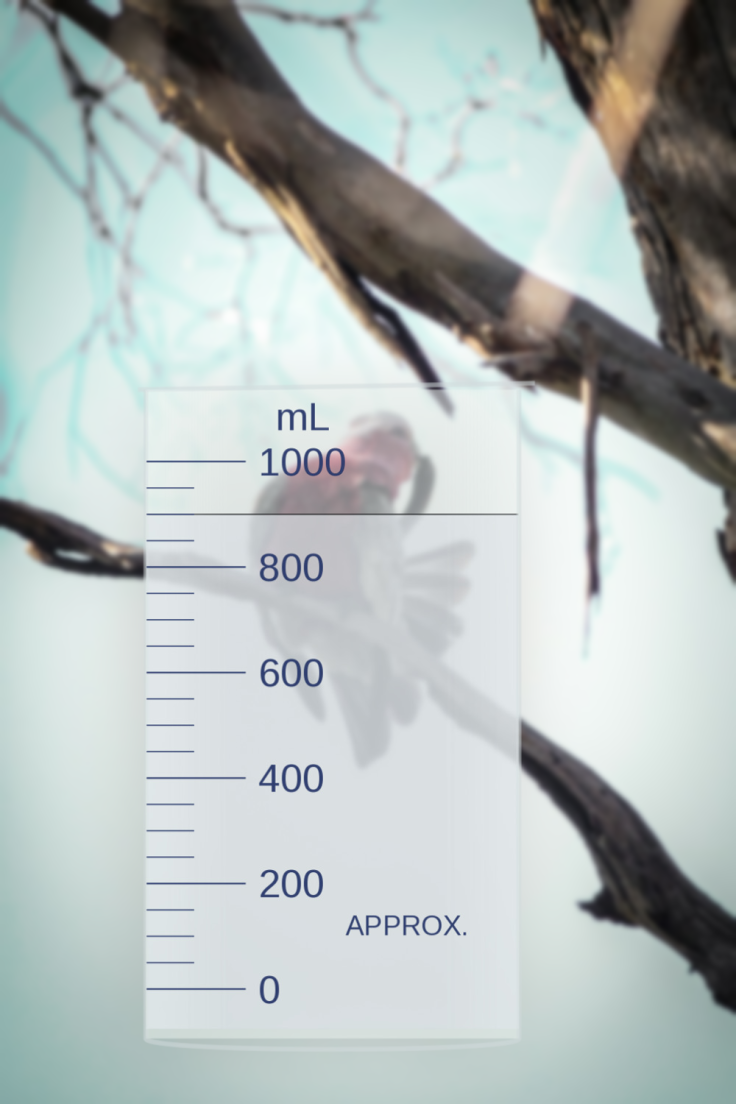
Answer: 900 mL
